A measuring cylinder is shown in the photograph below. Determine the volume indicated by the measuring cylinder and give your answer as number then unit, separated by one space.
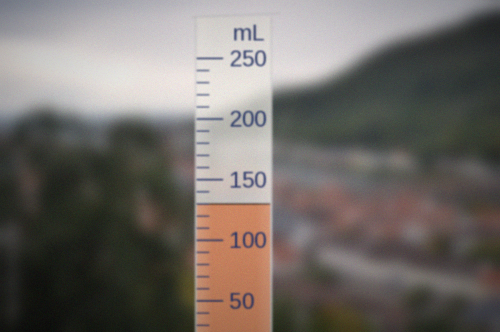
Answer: 130 mL
